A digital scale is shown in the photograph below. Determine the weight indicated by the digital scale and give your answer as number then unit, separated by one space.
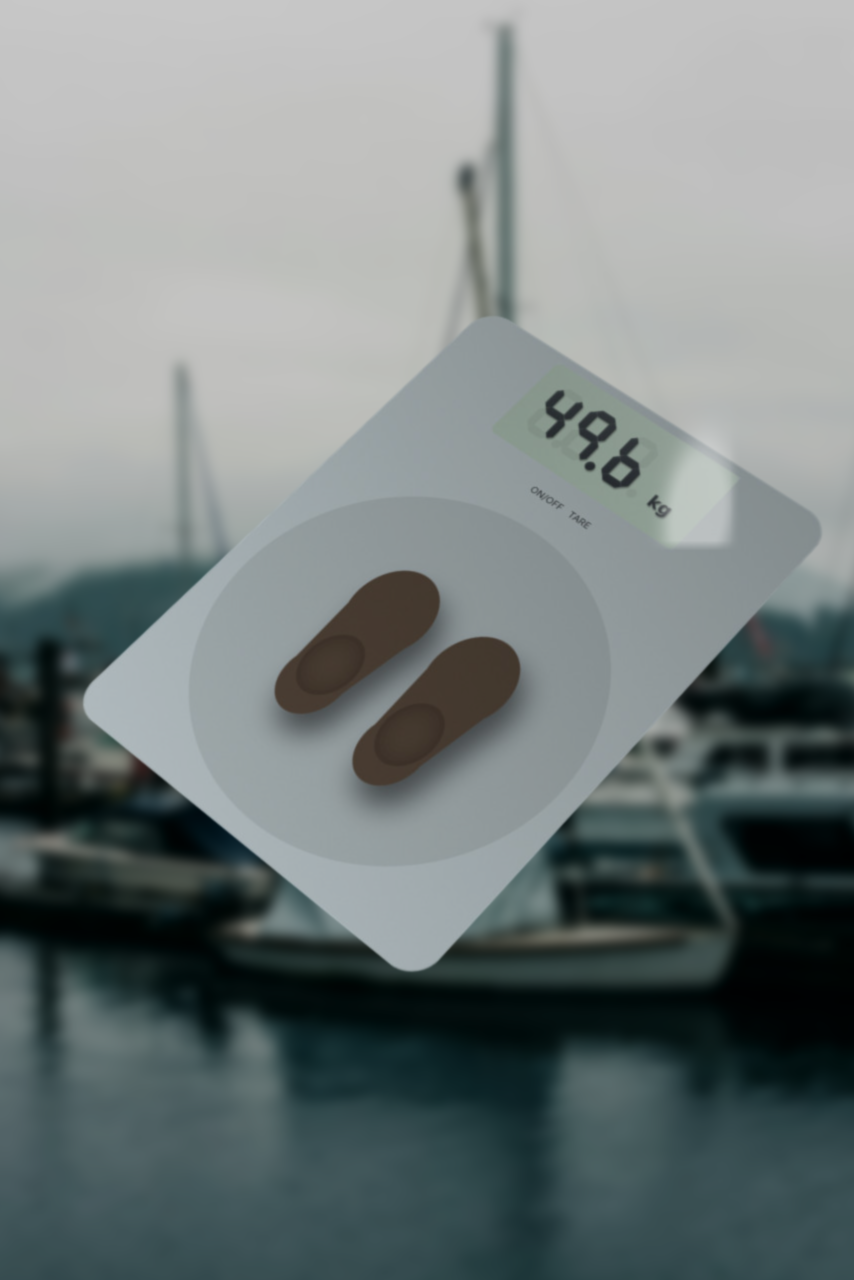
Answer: 49.6 kg
